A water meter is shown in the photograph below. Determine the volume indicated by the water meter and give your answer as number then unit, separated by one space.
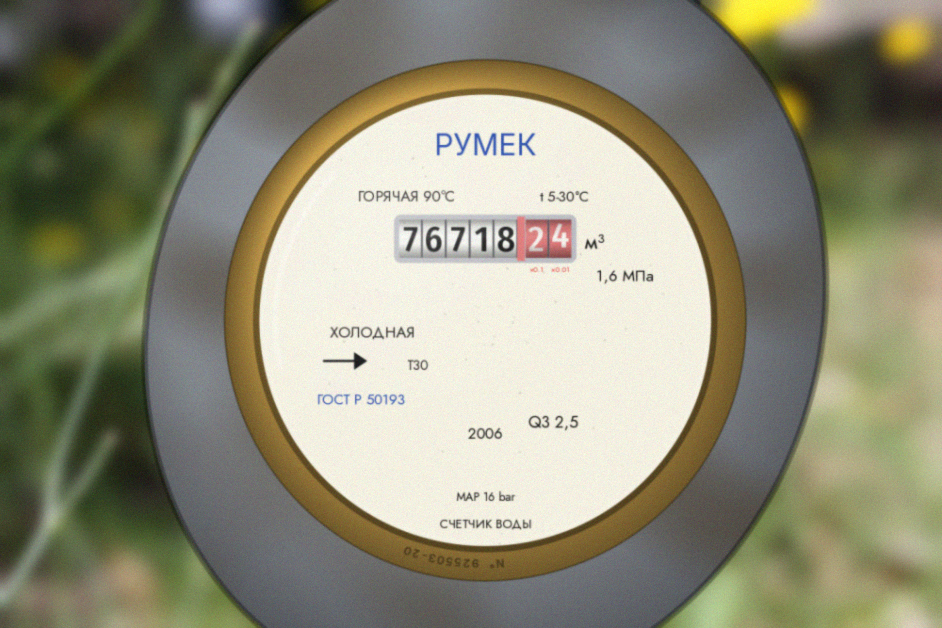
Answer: 76718.24 m³
